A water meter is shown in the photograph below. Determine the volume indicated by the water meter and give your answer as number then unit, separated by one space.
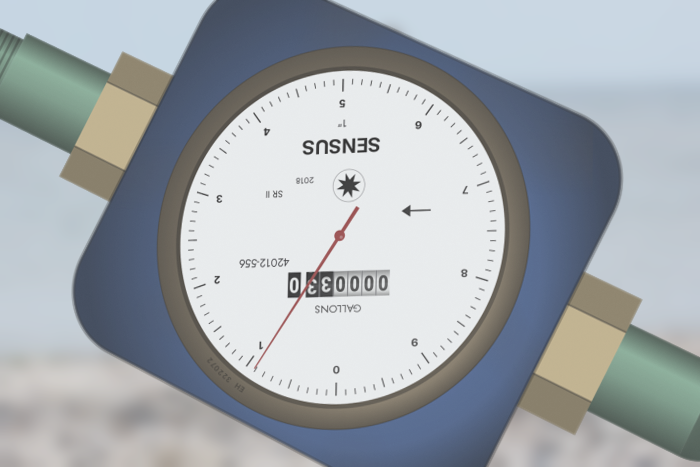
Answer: 330.9 gal
